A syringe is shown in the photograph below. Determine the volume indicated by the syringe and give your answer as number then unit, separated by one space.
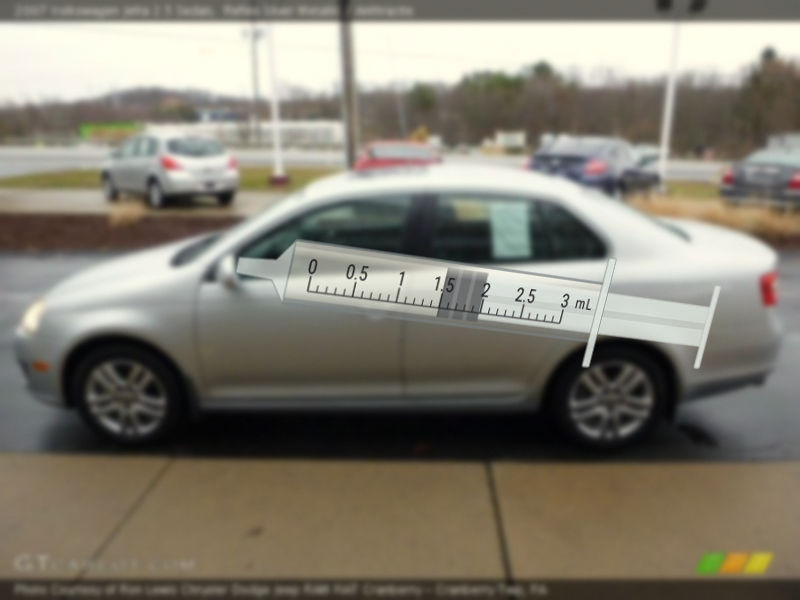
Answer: 1.5 mL
